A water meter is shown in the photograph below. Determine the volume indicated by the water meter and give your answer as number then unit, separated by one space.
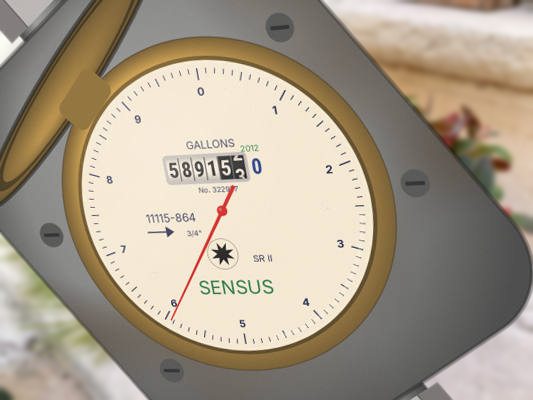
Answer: 5891525.9 gal
